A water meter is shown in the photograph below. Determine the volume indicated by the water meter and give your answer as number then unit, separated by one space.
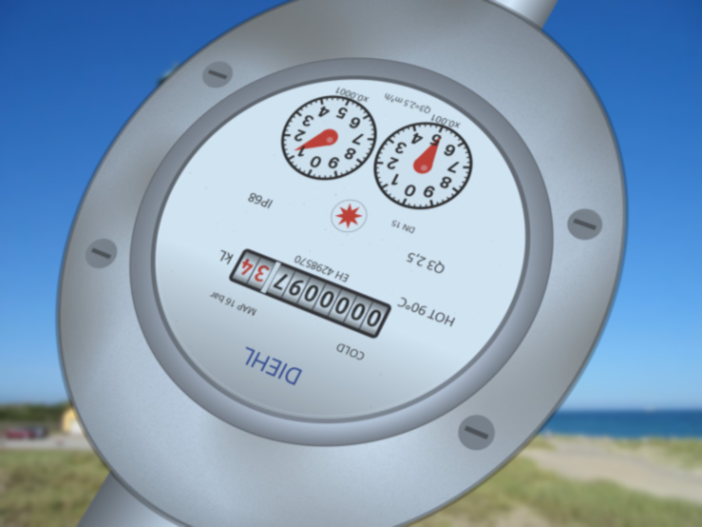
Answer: 97.3451 kL
